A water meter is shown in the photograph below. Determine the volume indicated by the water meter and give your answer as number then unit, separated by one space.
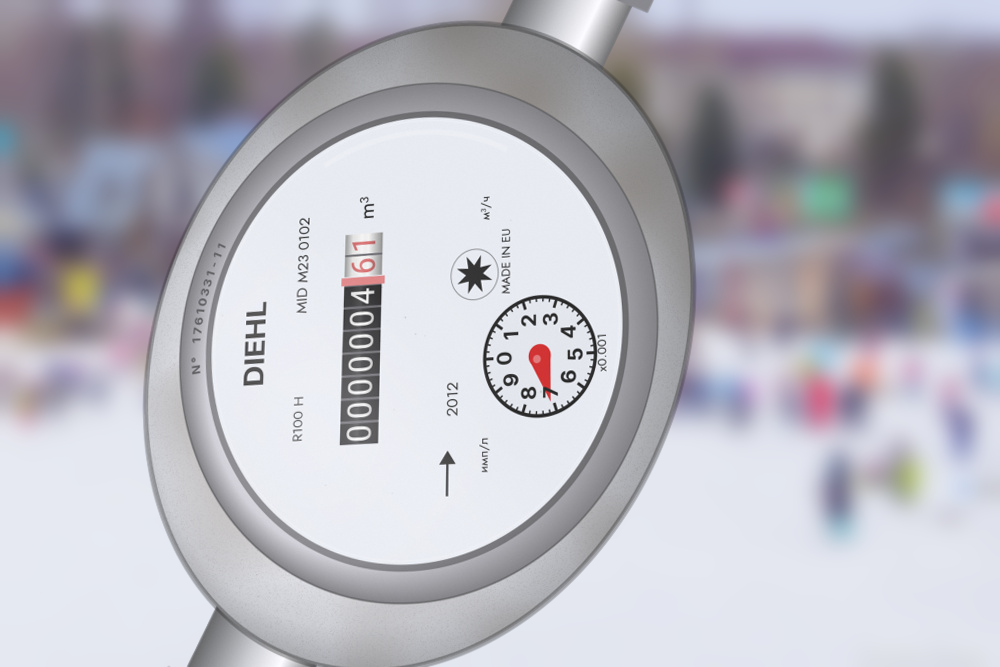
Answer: 4.617 m³
